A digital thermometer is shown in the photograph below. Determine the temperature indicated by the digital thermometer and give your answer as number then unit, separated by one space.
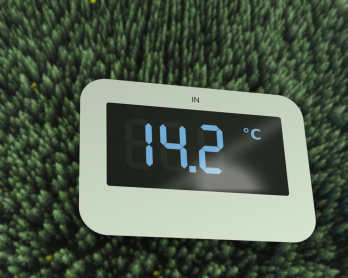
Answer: 14.2 °C
